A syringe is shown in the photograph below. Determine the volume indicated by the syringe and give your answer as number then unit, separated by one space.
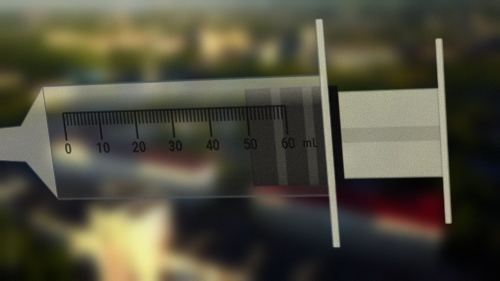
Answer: 50 mL
